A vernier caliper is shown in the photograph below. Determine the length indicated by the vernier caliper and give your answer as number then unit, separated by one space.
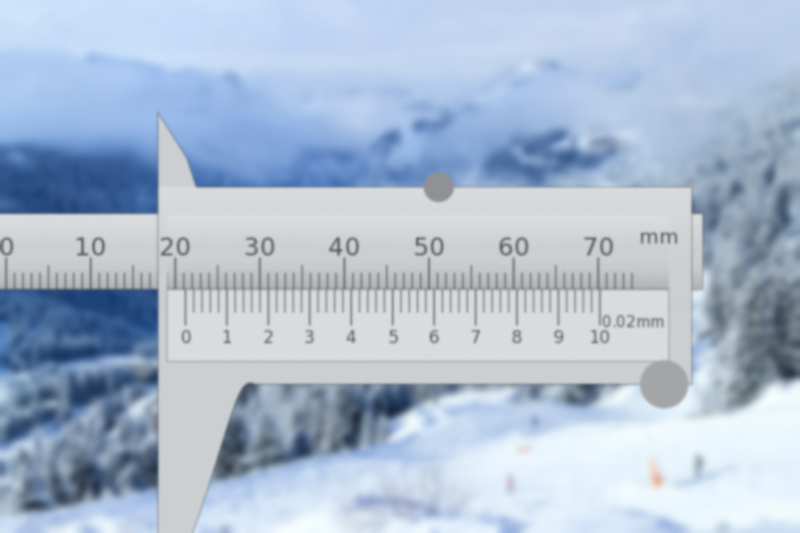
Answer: 21.2 mm
